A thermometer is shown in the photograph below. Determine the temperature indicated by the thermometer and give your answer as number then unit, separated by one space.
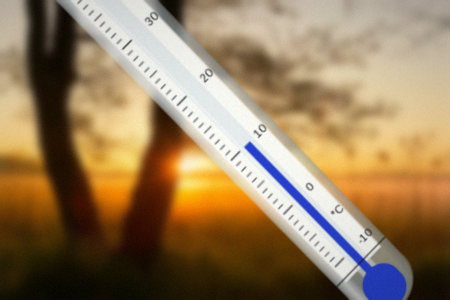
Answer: 10 °C
